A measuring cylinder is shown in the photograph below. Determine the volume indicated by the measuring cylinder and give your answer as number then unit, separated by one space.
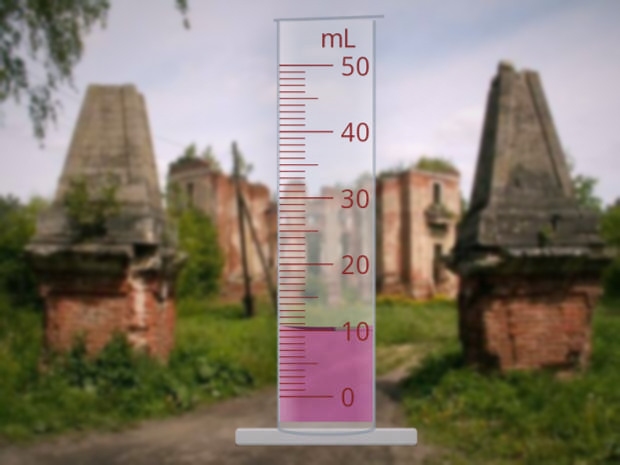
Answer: 10 mL
